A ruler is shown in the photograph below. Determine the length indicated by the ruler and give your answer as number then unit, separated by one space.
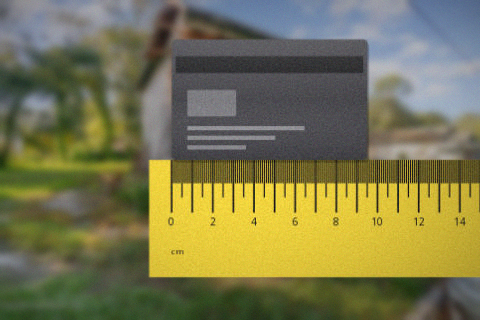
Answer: 9.5 cm
